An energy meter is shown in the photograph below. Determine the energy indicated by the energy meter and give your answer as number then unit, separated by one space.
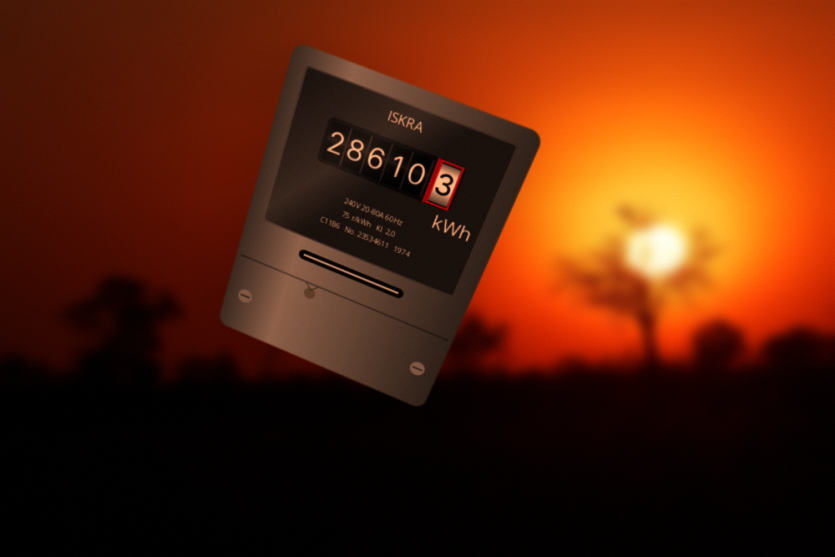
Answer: 28610.3 kWh
